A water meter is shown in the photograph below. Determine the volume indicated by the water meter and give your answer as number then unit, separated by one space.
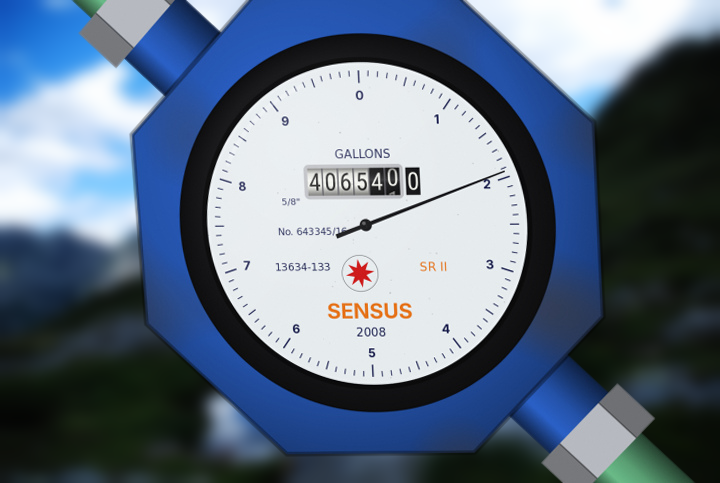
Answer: 4065401.9 gal
